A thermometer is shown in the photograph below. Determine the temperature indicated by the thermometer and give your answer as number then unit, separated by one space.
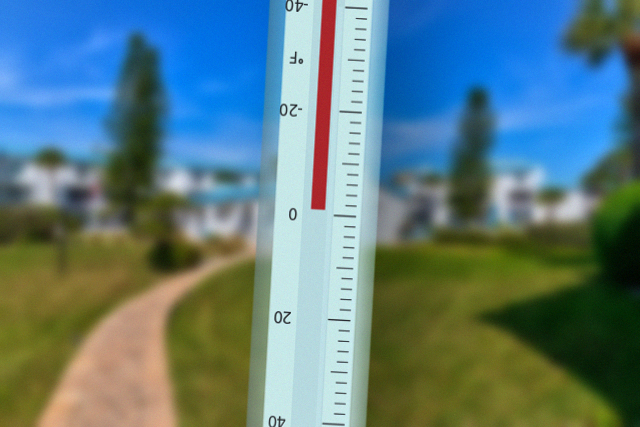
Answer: -1 °F
